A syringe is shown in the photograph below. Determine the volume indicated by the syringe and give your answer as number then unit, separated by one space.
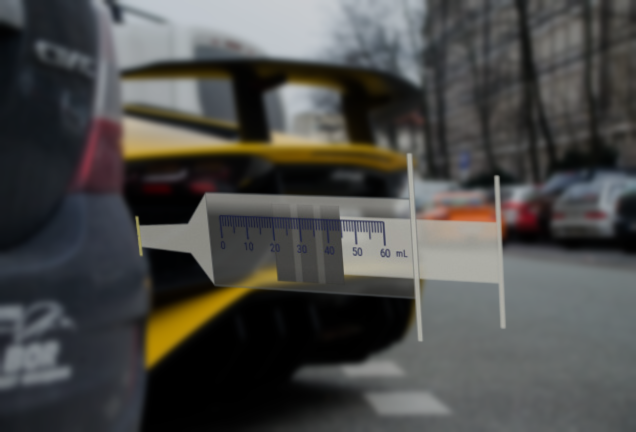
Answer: 20 mL
